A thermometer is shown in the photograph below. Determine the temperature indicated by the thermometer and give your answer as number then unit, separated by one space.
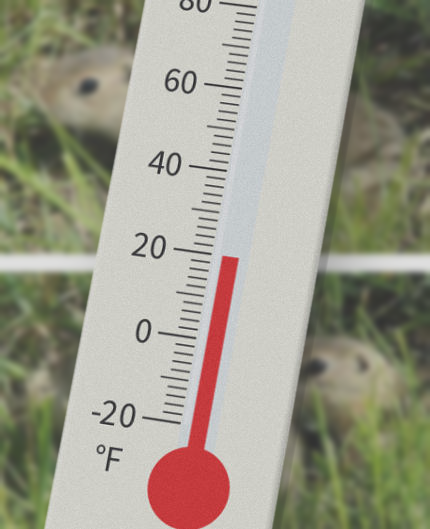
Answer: 20 °F
